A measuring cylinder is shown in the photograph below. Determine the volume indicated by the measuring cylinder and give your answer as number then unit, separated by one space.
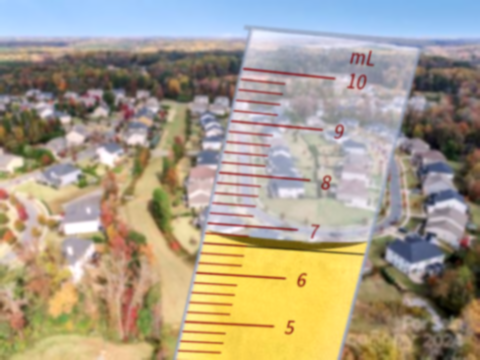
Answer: 6.6 mL
